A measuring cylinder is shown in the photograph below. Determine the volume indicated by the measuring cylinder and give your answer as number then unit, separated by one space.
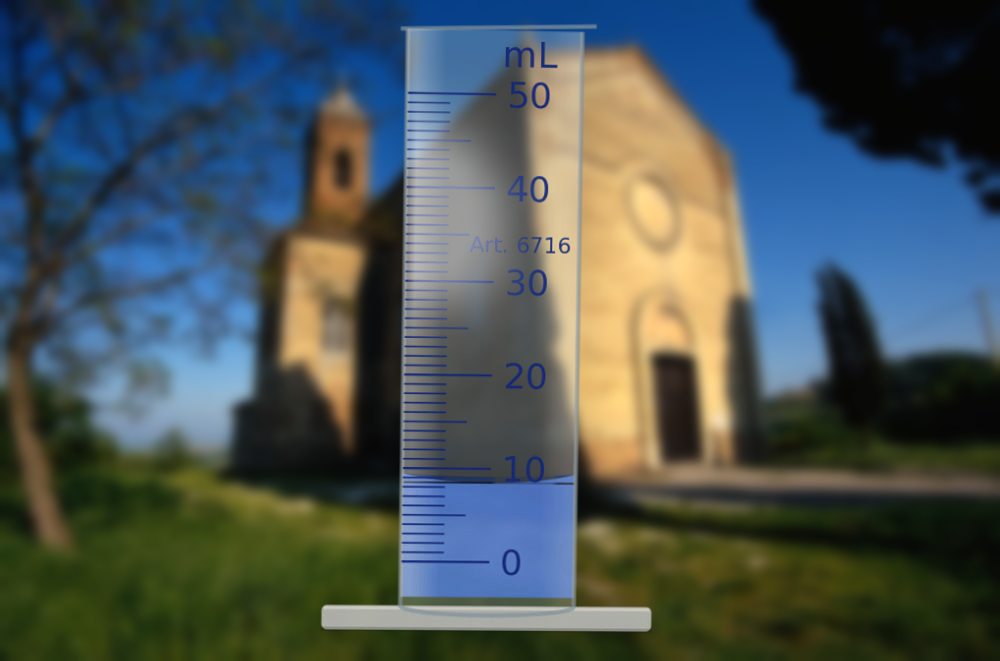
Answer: 8.5 mL
